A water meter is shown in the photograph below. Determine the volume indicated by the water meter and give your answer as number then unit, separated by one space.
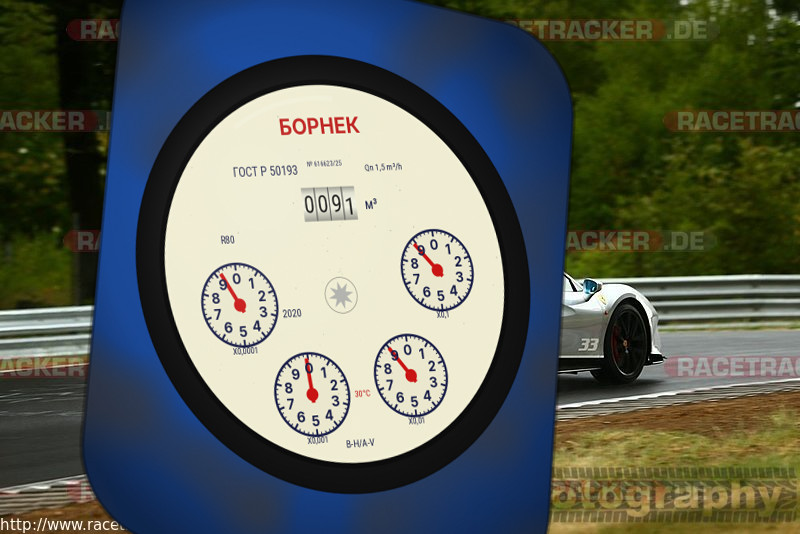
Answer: 90.8899 m³
